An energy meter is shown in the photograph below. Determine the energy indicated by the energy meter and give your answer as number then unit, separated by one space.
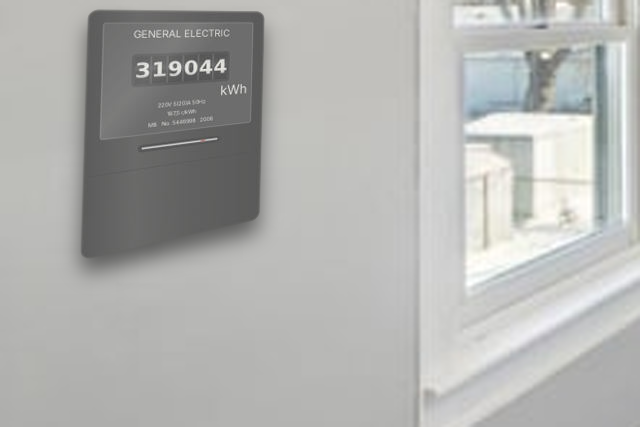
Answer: 319044 kWh
